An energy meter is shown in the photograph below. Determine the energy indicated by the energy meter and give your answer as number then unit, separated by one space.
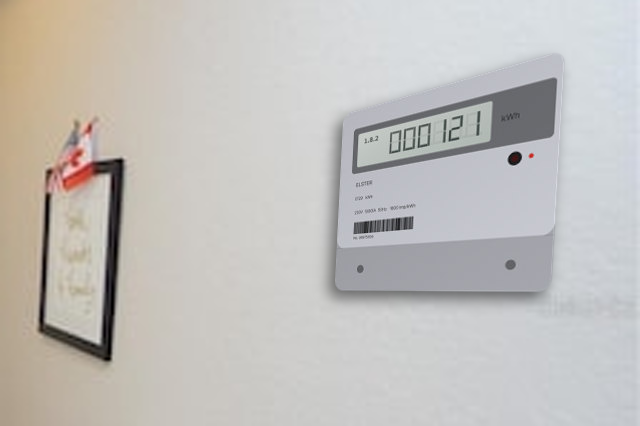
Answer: 121 kWh
